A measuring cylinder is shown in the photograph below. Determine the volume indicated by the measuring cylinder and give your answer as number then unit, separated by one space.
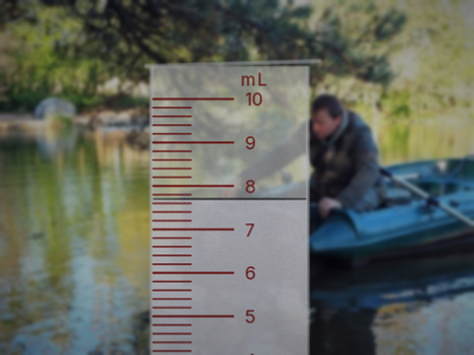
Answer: 7.7 mL
